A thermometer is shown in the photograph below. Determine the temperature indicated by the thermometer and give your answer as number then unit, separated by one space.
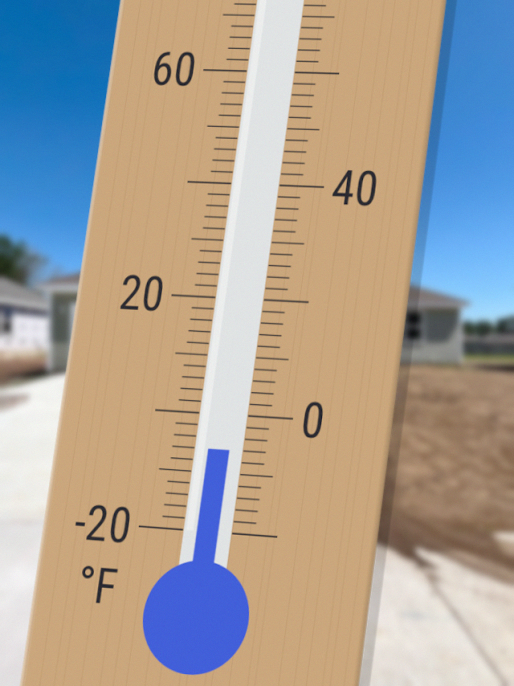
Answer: -6 °F
